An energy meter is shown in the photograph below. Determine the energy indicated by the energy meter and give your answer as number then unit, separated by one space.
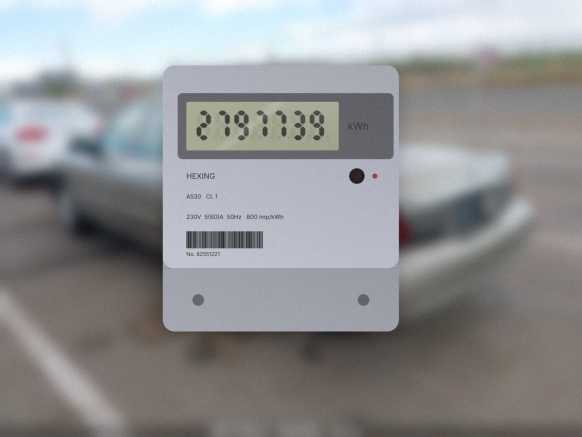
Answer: 2797739 kWh
